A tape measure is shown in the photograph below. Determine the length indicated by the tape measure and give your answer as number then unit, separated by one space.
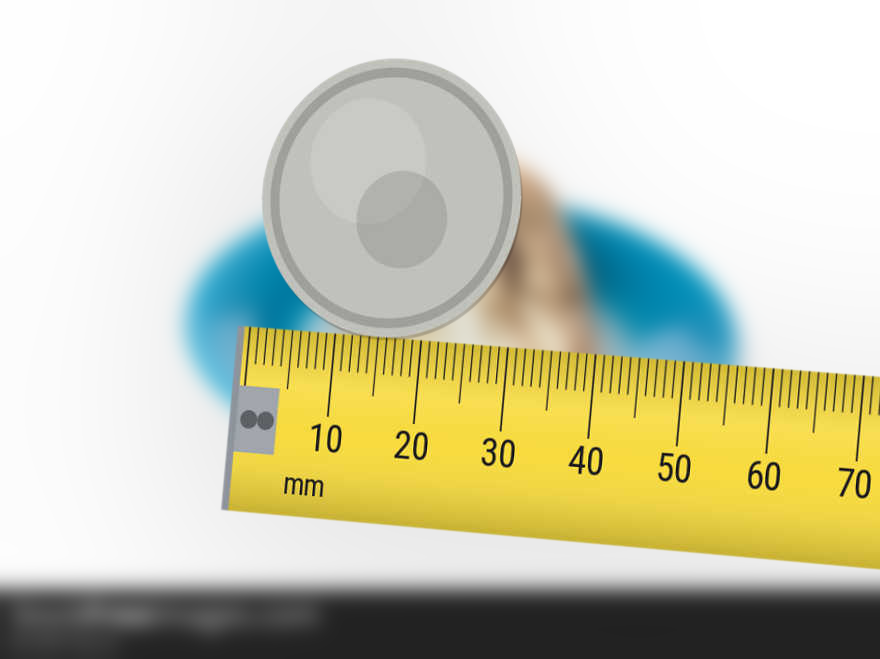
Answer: 30 mm
